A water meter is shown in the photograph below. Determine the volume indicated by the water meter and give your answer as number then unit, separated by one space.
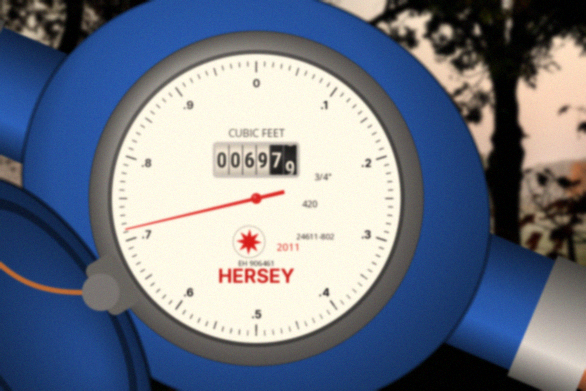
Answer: 6978.71 ft³
